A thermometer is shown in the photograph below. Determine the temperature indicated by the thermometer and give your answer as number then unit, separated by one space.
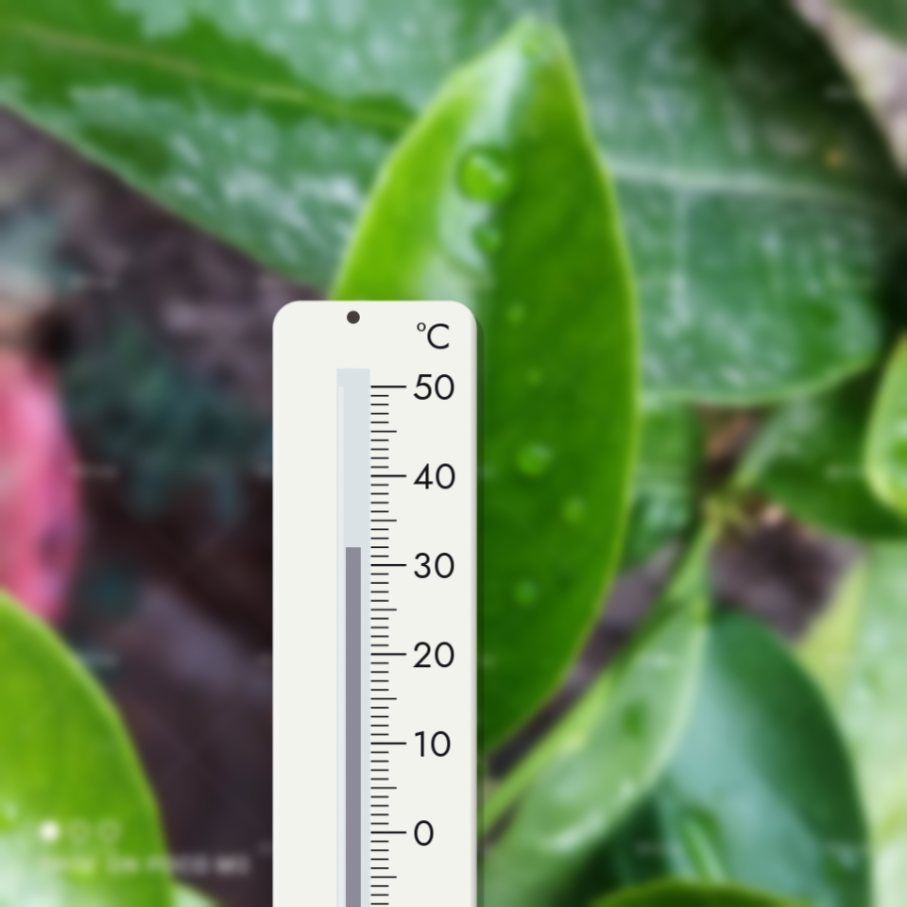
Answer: 32 °C
